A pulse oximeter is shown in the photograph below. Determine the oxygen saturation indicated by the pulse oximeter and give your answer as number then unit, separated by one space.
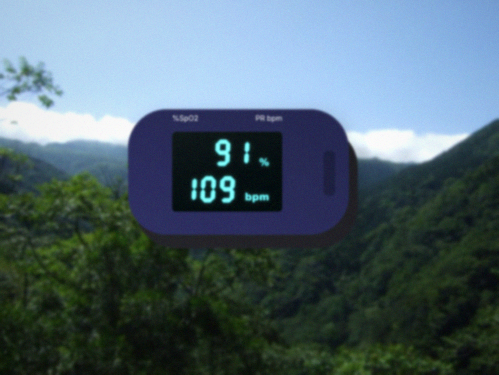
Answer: 91 %
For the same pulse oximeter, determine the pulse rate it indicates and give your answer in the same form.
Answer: 109 bpm
